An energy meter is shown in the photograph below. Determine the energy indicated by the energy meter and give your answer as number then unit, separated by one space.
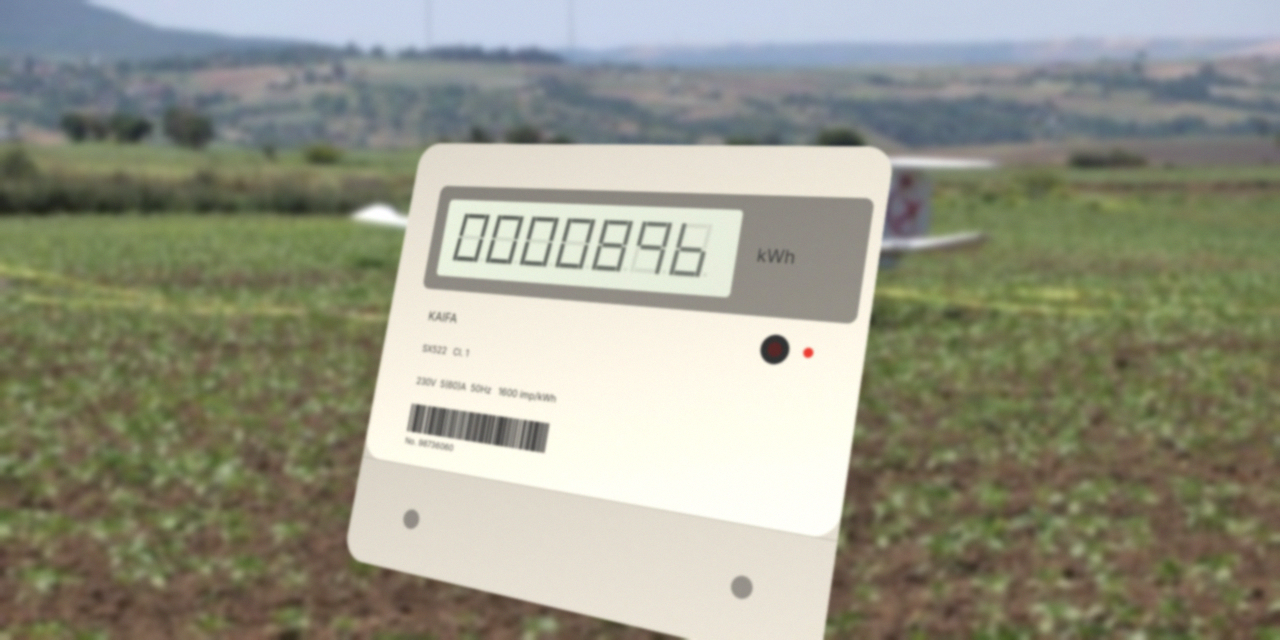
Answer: 896 kWh
